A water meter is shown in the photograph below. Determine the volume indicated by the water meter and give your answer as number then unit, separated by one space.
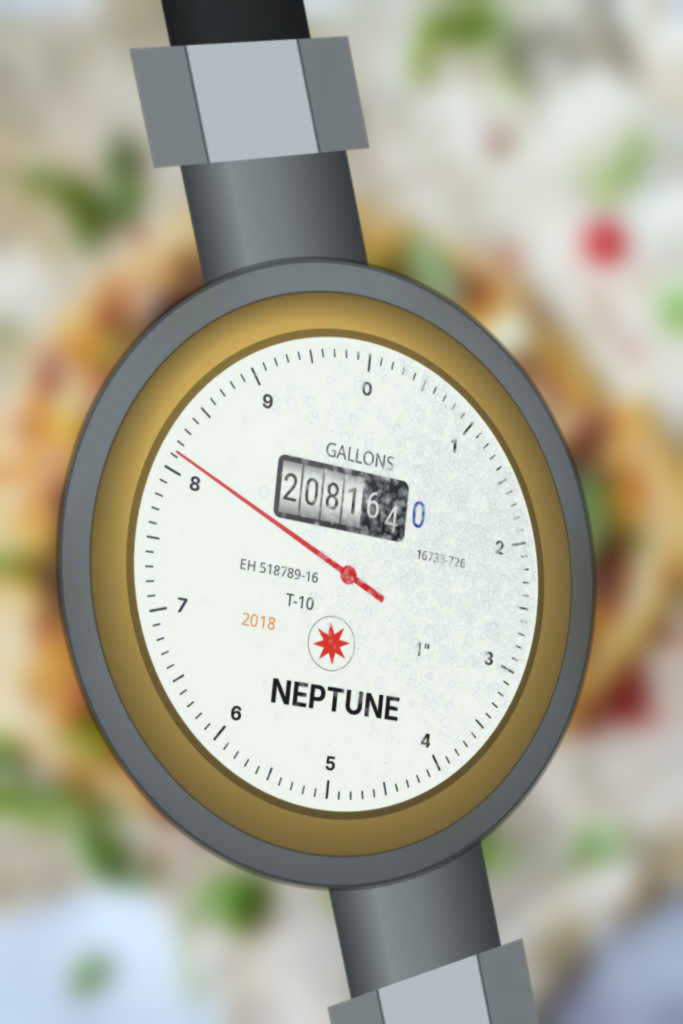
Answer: 2081638.1 gal
